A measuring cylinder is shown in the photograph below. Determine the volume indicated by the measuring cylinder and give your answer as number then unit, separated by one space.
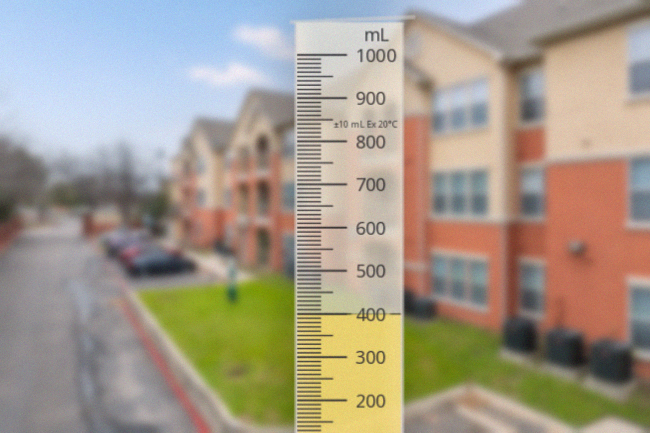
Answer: 400 mL
